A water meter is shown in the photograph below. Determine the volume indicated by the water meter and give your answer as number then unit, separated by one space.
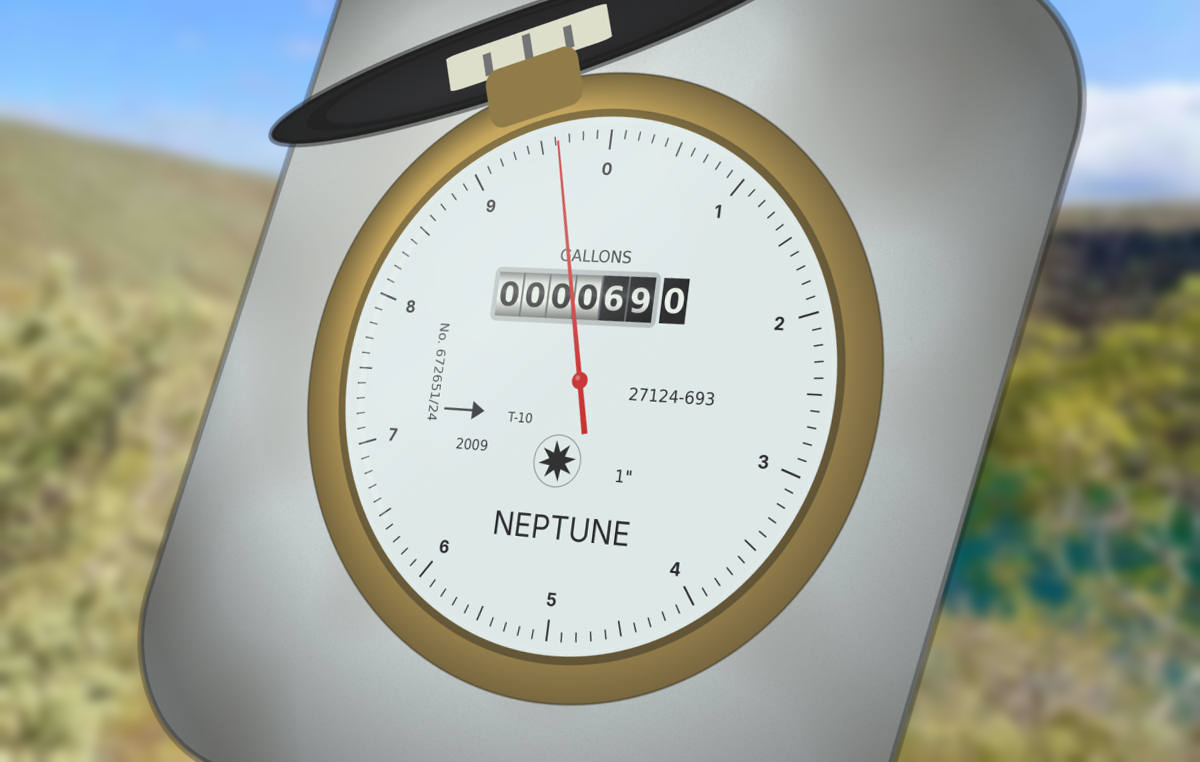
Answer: 689.6 gal
